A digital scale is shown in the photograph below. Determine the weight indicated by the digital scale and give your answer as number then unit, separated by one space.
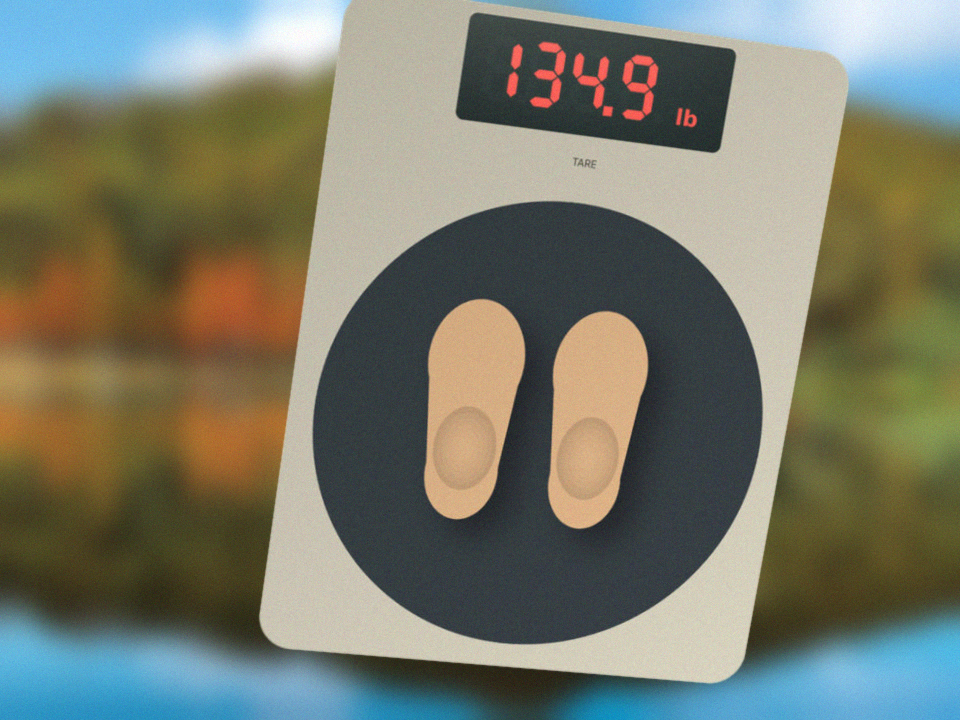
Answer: 134.9 lb
